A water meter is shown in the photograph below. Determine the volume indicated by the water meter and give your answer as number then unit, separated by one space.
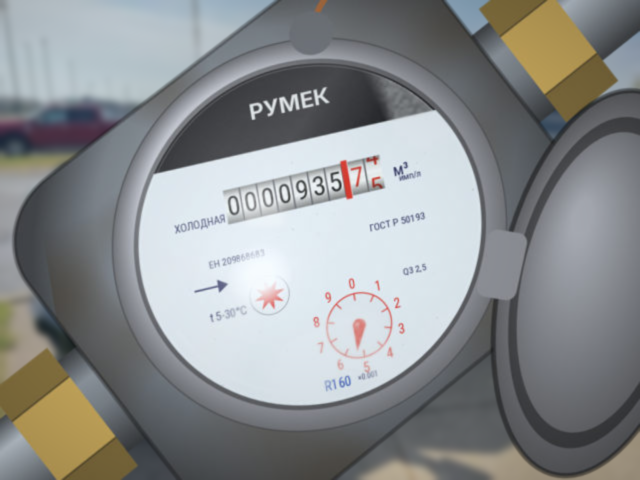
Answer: 935.745 m³
